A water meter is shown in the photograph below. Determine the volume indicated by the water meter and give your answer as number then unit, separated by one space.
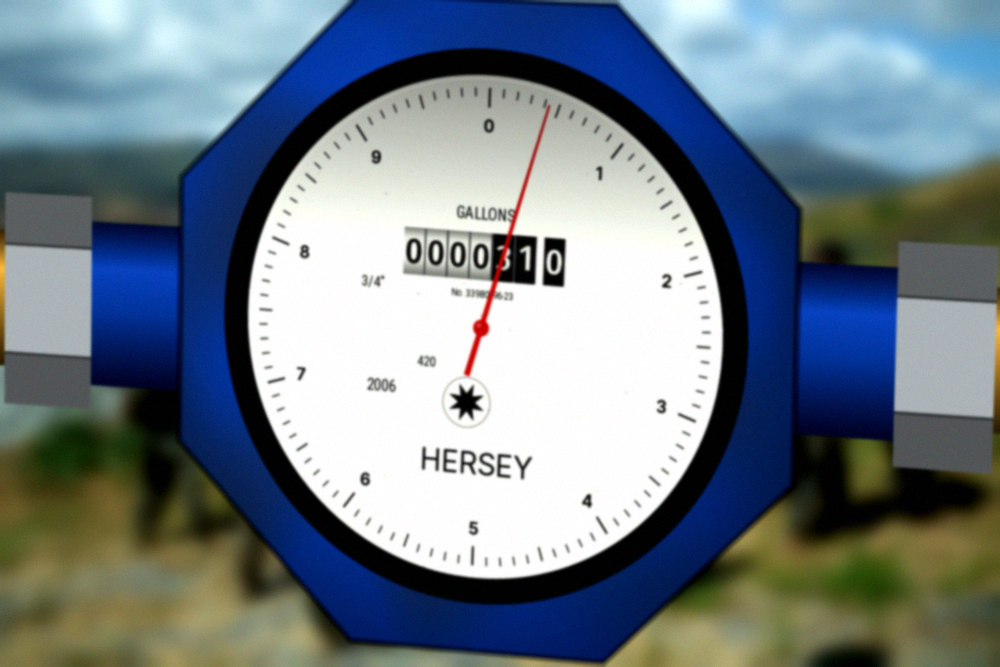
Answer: 310.4 gal
